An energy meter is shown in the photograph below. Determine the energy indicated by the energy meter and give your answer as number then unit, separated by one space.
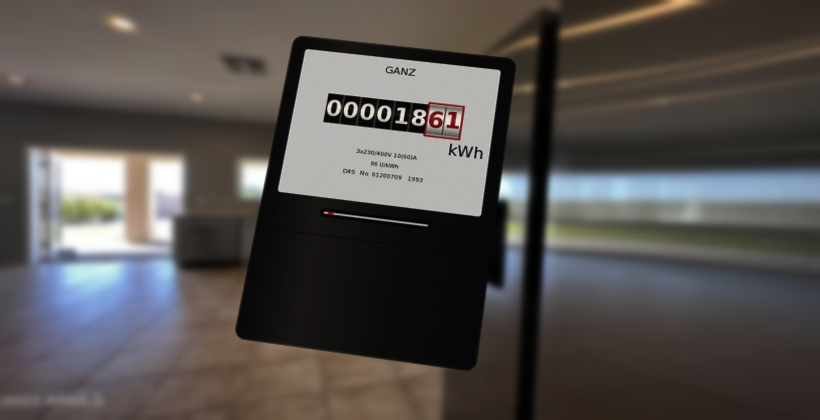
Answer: 18.61 kWh
